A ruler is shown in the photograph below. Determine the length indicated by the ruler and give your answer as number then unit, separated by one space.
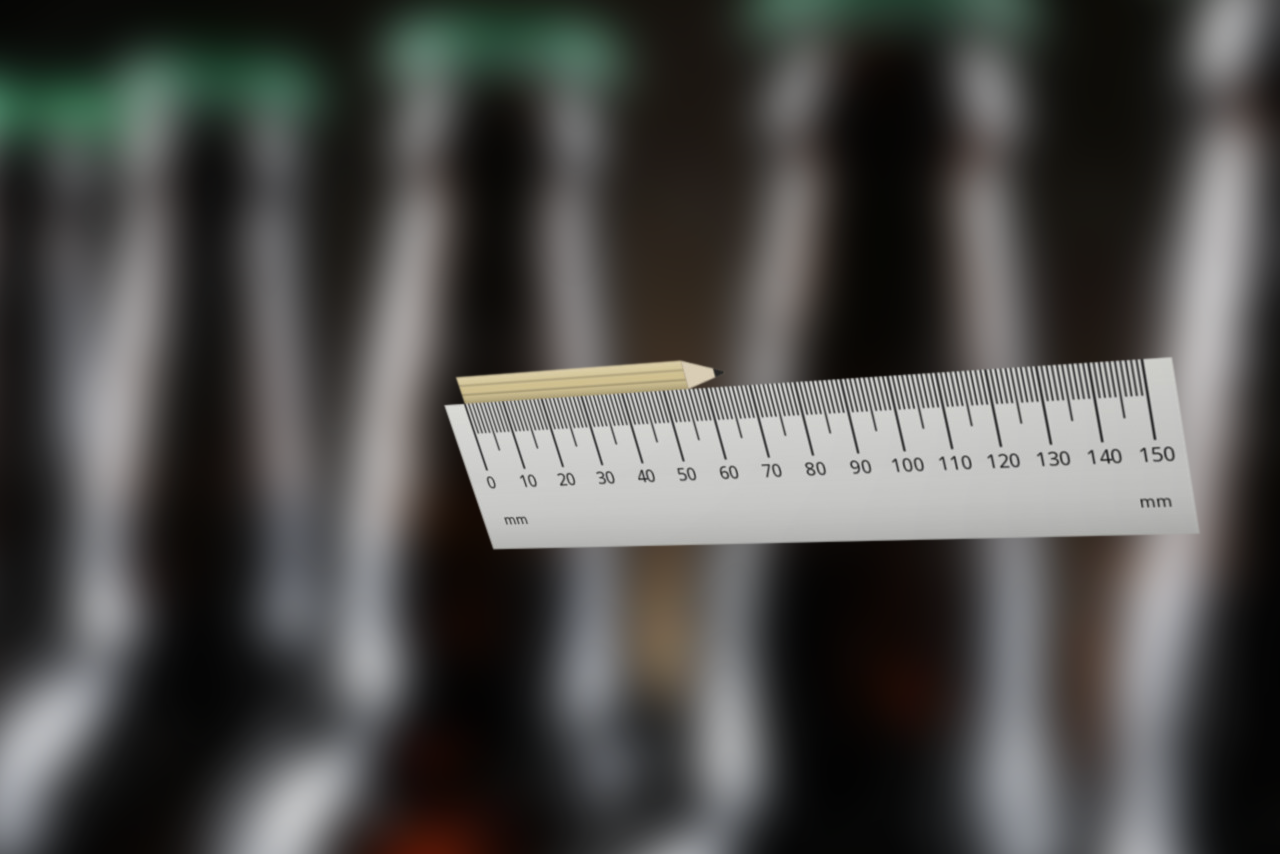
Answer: 65 mm
